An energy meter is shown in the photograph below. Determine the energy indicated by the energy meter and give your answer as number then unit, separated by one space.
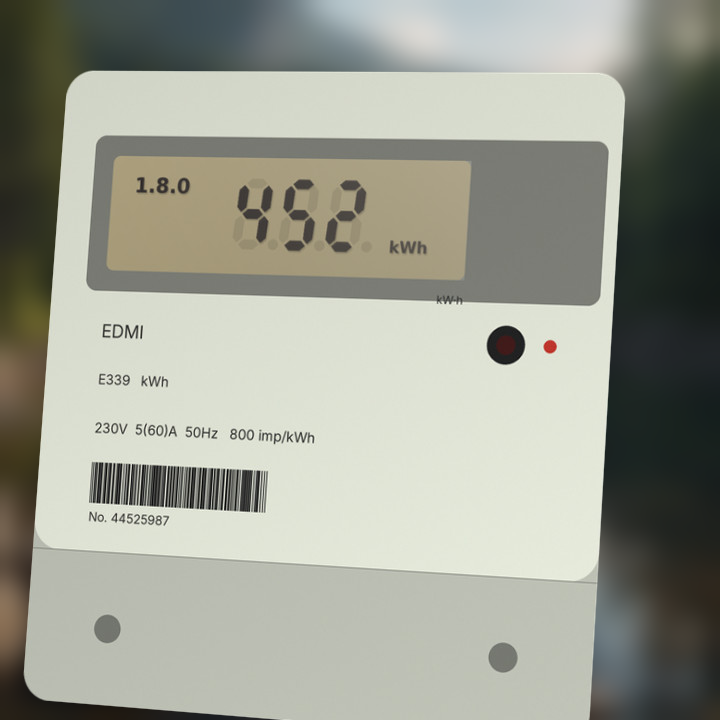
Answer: 452 kWh
